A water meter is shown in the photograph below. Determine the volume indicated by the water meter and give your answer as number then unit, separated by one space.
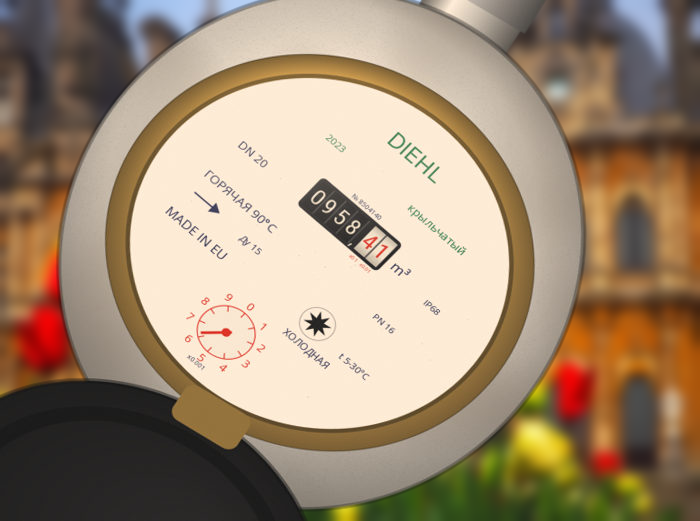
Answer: 958.416 m³
